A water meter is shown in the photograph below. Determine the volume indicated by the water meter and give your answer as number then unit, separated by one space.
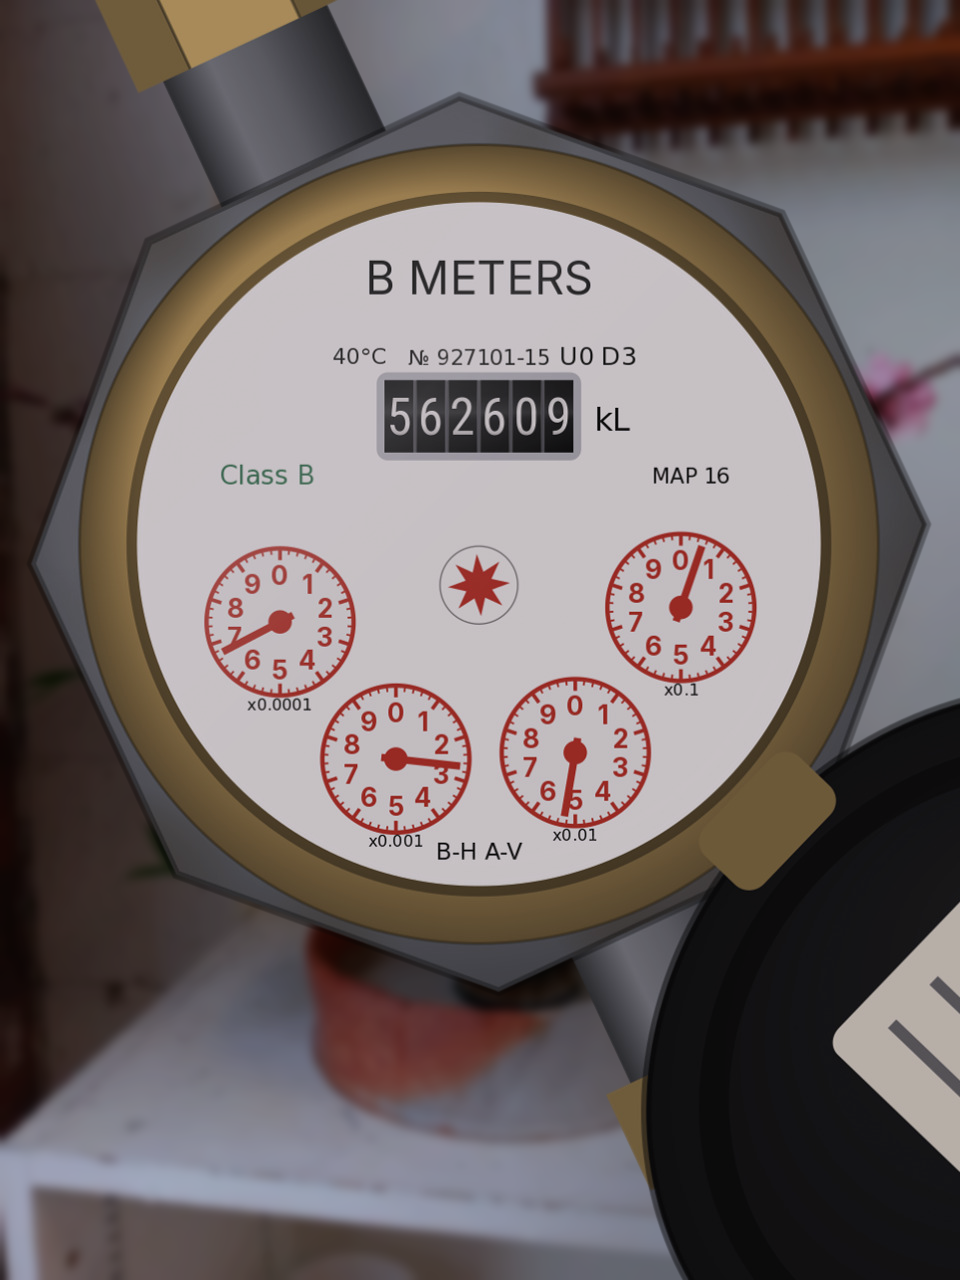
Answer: 562609.0526 kL
